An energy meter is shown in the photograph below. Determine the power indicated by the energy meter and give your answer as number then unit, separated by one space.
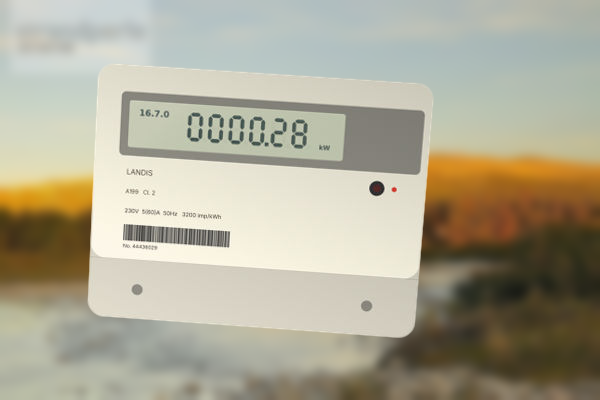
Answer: 0.28 kW
